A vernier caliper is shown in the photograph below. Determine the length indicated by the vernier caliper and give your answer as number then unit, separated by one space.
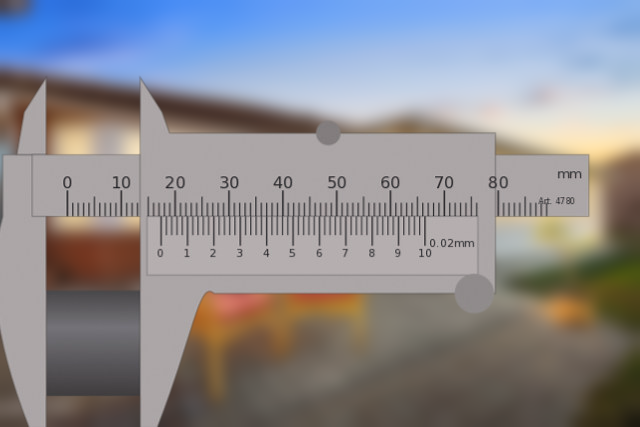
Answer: 17.4 mm
